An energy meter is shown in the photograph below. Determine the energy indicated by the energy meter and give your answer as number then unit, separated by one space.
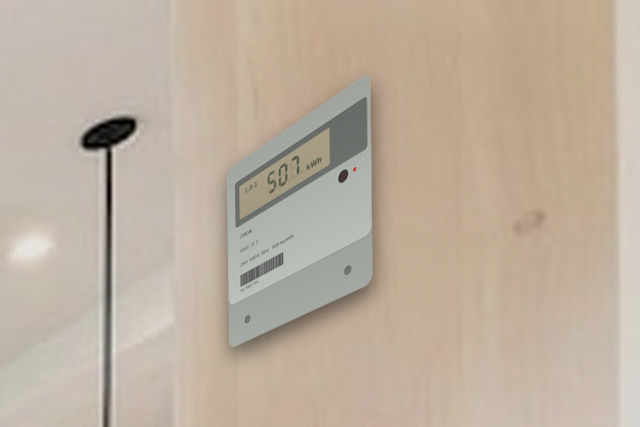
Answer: 507 kWh
